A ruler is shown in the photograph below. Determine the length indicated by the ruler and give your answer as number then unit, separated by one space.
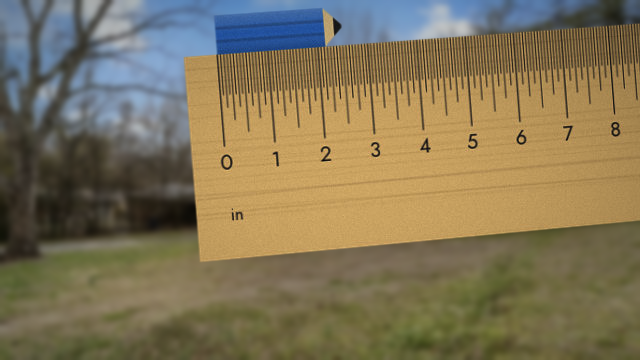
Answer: 2.5 in
